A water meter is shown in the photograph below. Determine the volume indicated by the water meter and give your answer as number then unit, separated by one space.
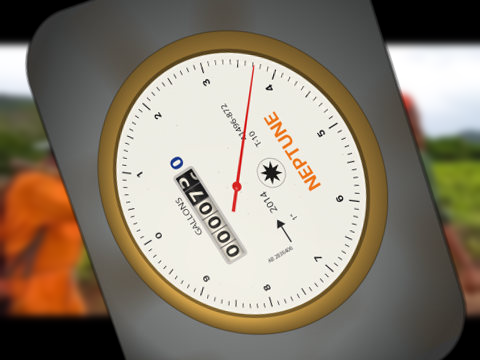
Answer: 753.7 gal
